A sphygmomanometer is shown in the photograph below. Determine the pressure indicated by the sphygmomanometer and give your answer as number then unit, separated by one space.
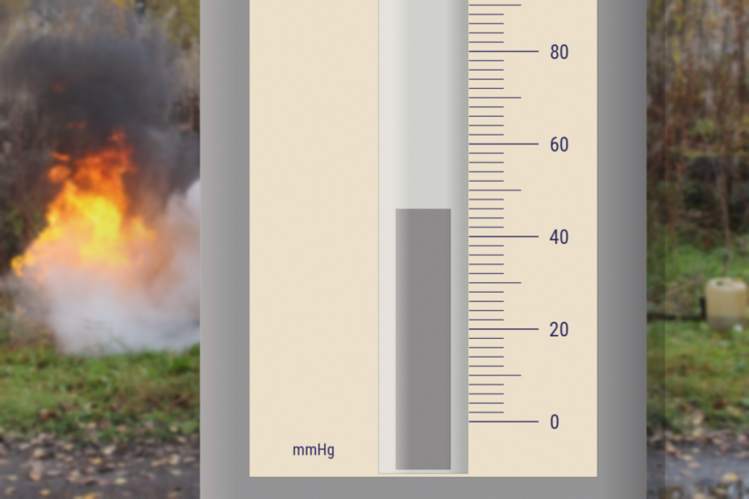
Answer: 46 mmHg
